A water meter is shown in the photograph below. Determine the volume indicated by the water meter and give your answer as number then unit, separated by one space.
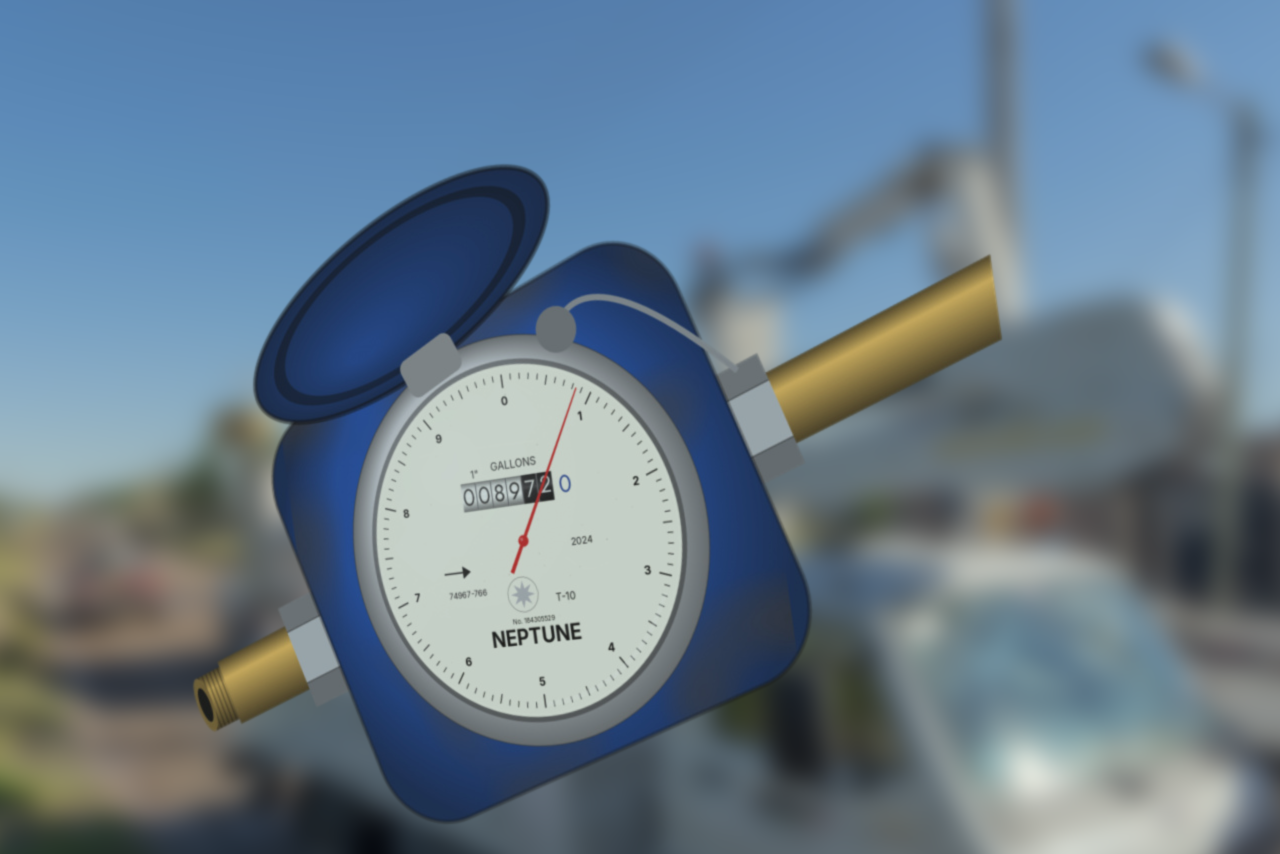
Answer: 89720.8 gal
